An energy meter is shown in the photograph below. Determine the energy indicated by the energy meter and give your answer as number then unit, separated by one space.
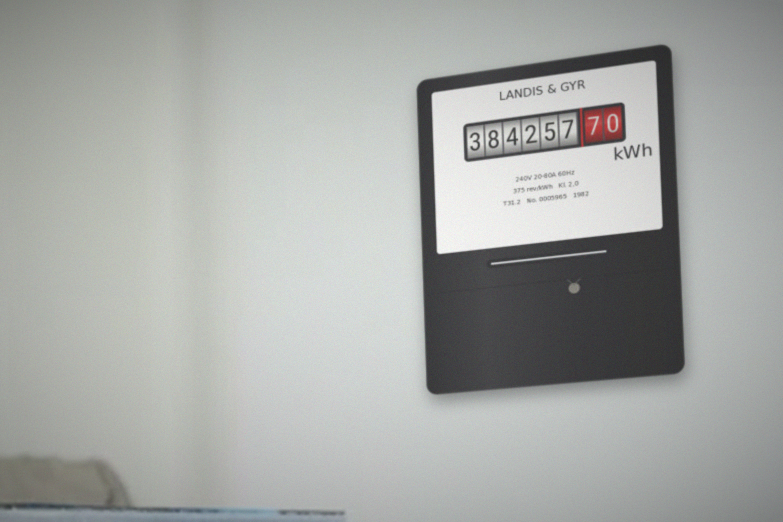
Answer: 384257.70 kWh
